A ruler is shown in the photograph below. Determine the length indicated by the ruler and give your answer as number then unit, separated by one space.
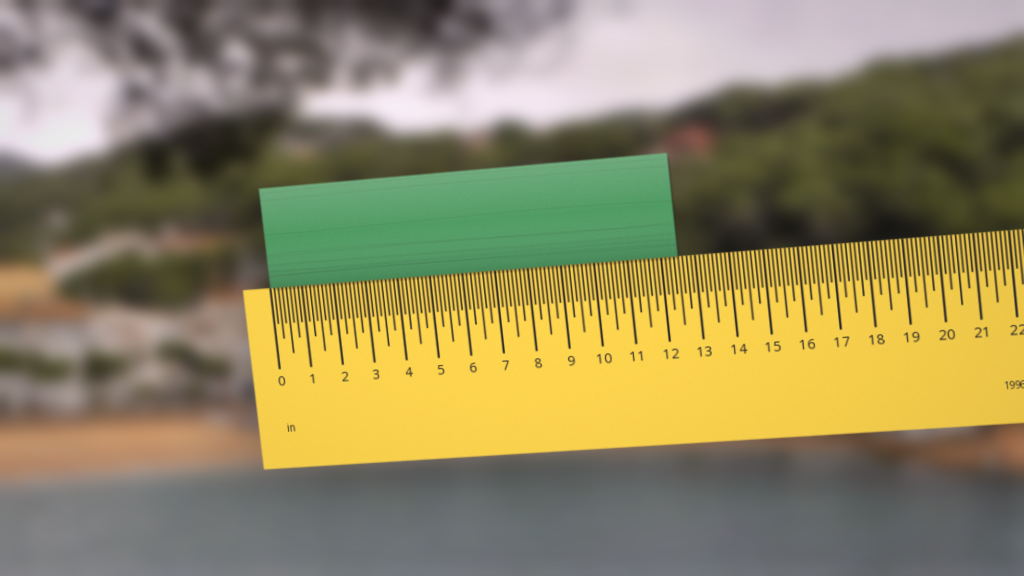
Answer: 12.5 in
